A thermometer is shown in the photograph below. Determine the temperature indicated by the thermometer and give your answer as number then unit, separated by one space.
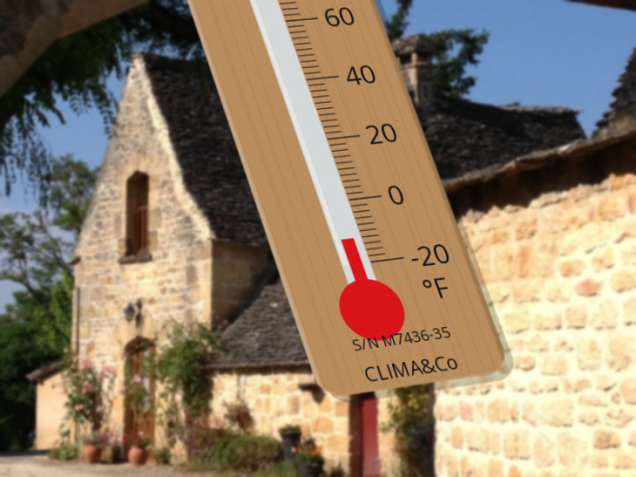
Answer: -12 °F
